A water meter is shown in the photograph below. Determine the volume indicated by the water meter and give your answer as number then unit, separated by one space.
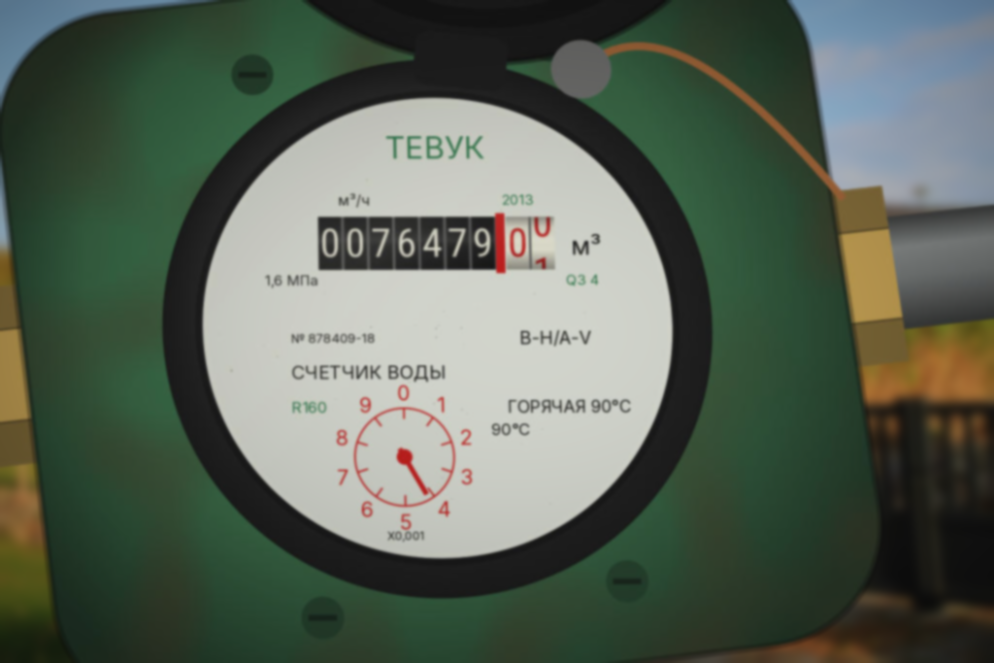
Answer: 76479.004 m³
